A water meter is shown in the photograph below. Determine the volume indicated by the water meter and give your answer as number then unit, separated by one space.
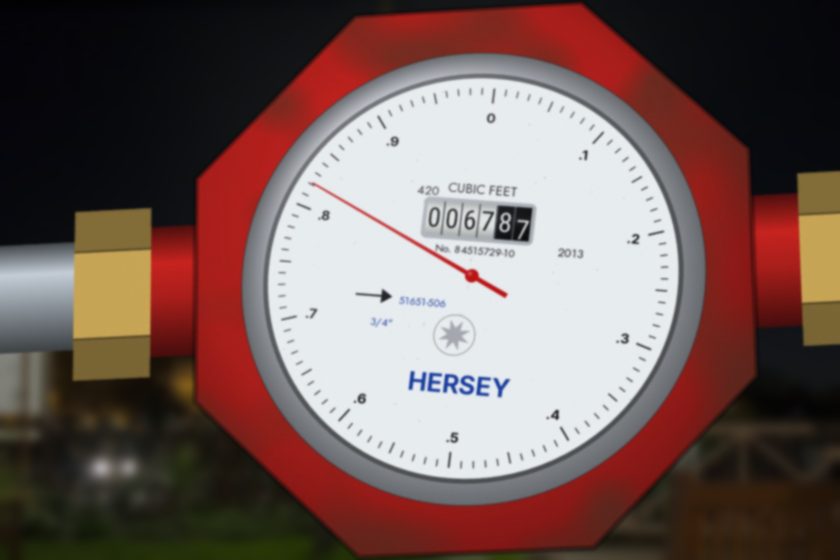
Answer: 6786.82 ft³
